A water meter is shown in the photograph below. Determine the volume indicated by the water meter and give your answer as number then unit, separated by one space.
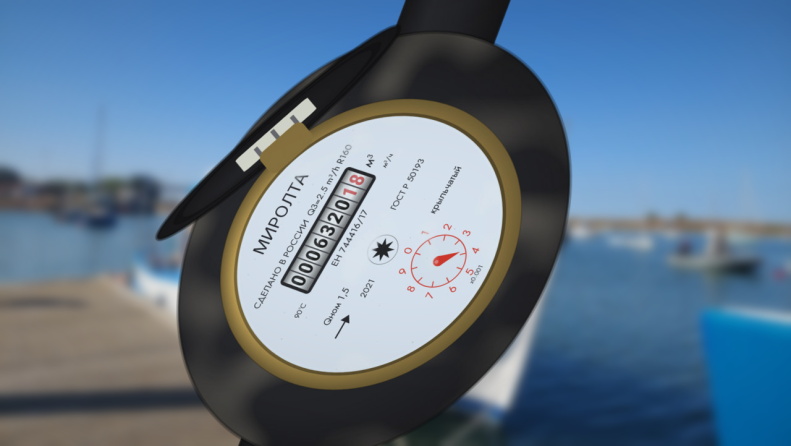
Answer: 6320.183 m³
